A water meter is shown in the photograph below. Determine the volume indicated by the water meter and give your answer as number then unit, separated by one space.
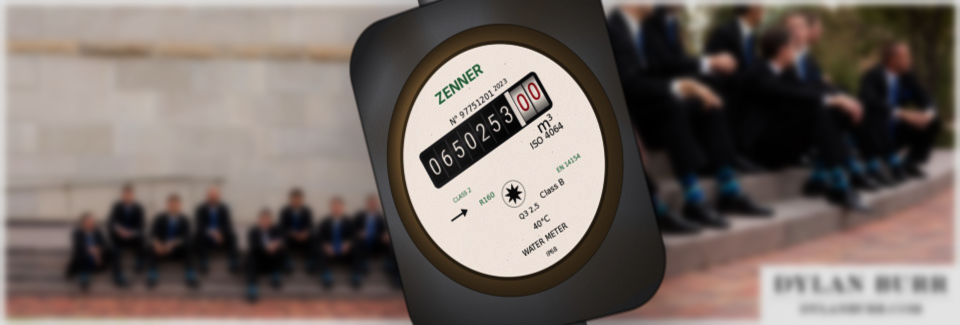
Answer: 650253.00 m³
